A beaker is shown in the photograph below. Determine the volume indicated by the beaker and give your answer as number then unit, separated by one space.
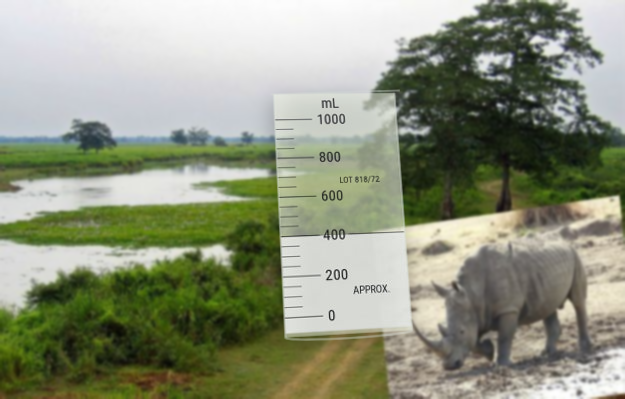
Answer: 400 mL
